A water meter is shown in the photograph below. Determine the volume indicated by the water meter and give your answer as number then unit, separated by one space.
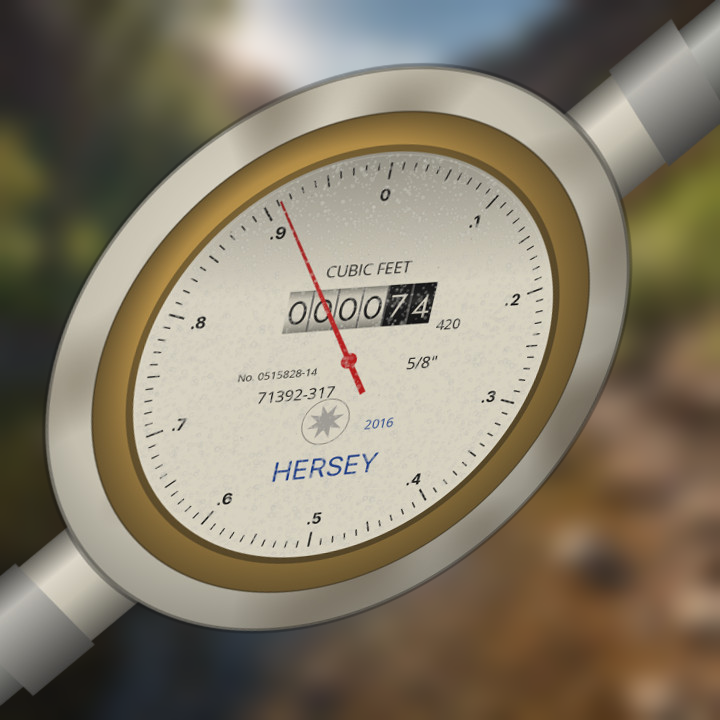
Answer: 73.91 ft³
